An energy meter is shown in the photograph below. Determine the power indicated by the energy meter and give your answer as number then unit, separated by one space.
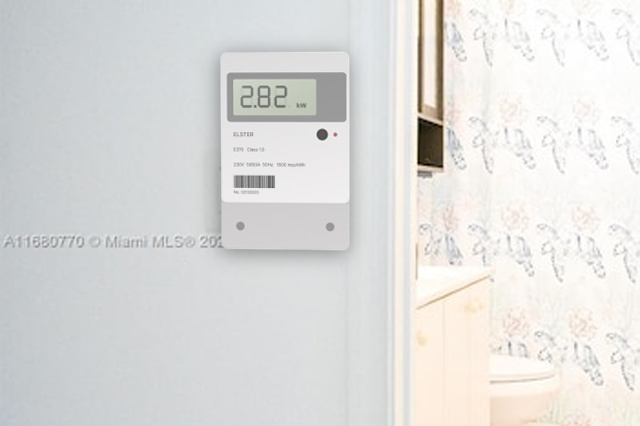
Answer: 2.82 kW
